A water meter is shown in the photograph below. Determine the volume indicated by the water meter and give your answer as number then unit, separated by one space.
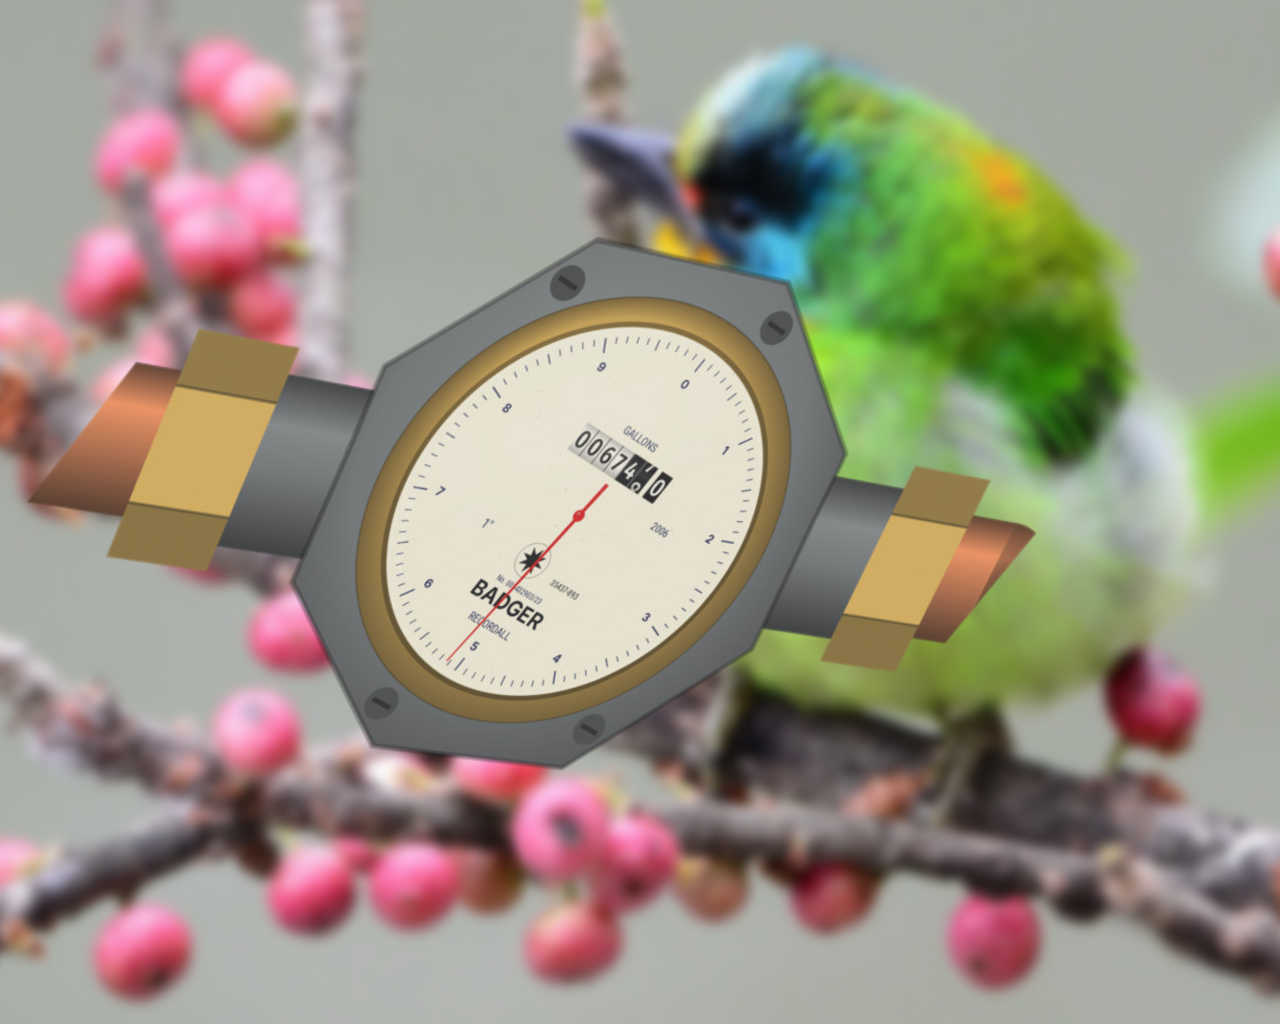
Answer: 67475.1 gal
